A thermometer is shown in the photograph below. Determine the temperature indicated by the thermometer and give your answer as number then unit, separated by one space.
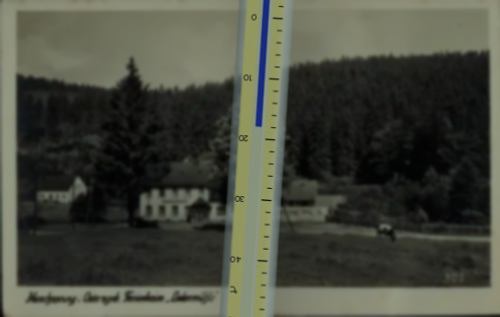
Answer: 18 °C
